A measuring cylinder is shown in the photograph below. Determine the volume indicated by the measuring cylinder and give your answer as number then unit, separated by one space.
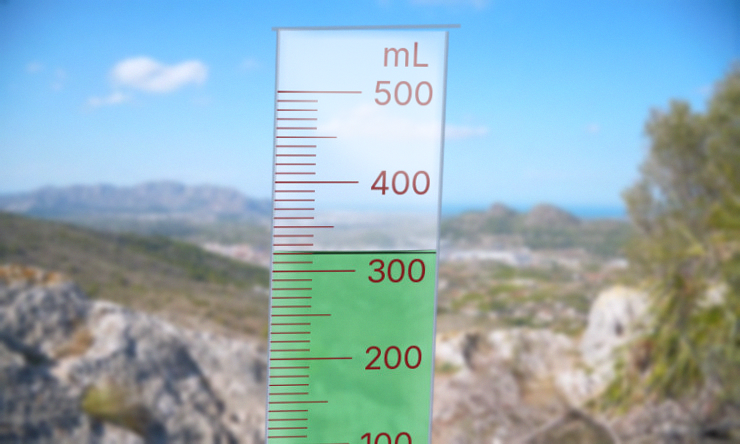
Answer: 320 mL
